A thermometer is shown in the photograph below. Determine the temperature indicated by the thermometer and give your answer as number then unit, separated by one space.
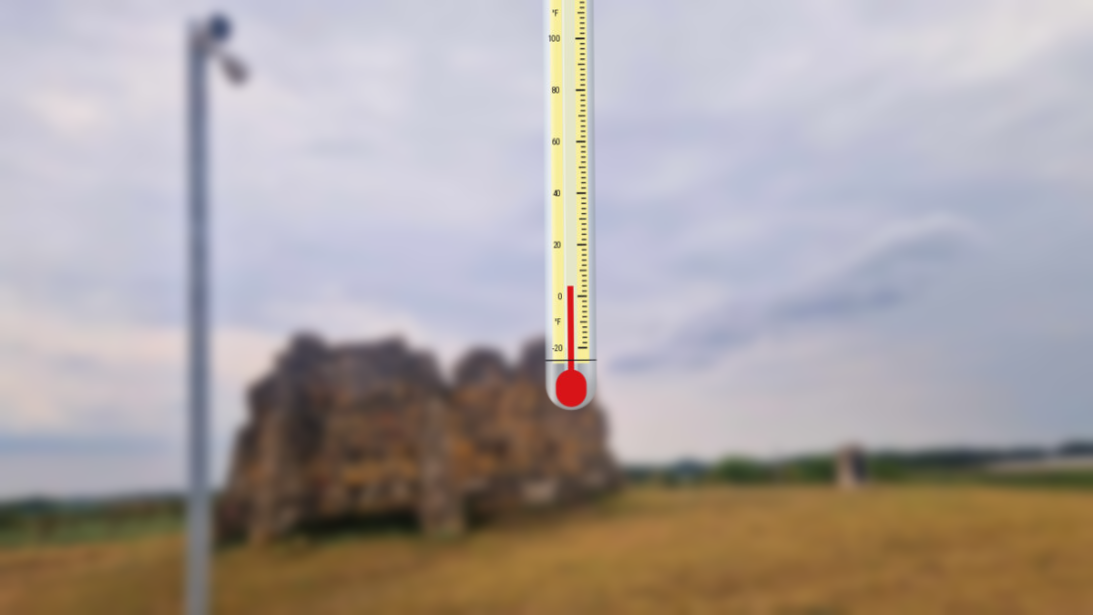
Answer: 4 °F
